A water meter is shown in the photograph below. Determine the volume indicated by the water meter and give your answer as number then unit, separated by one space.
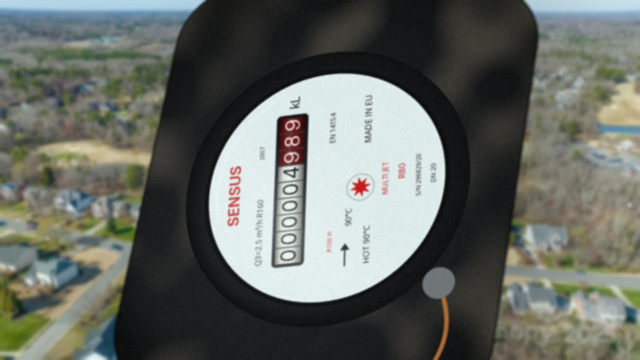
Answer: 4.989 kL
